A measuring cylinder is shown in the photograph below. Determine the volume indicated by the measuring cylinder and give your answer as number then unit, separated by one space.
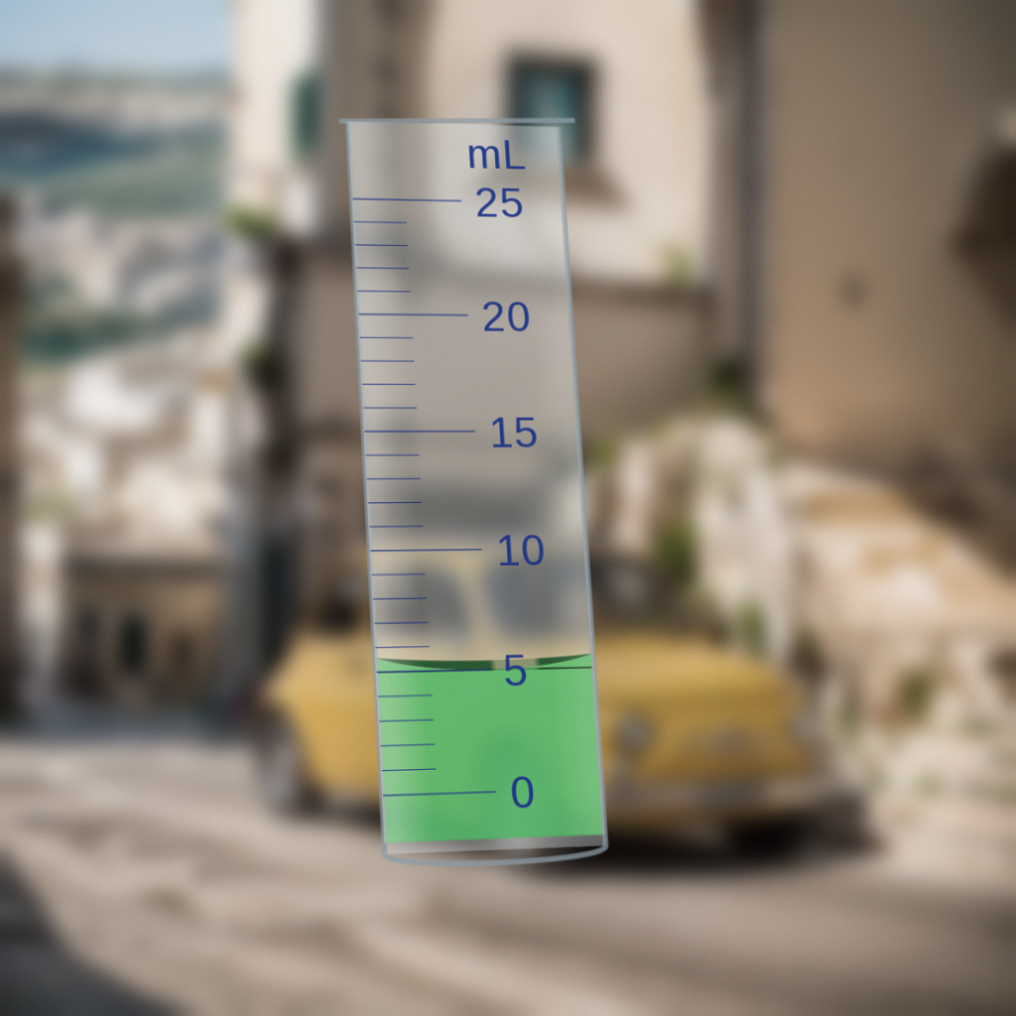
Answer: 5 mL
